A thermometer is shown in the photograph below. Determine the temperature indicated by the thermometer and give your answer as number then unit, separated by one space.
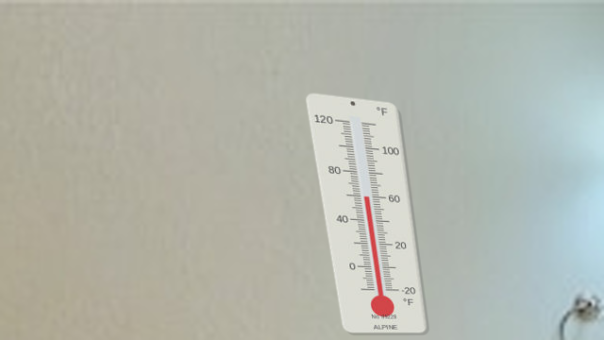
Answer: 60 °F
